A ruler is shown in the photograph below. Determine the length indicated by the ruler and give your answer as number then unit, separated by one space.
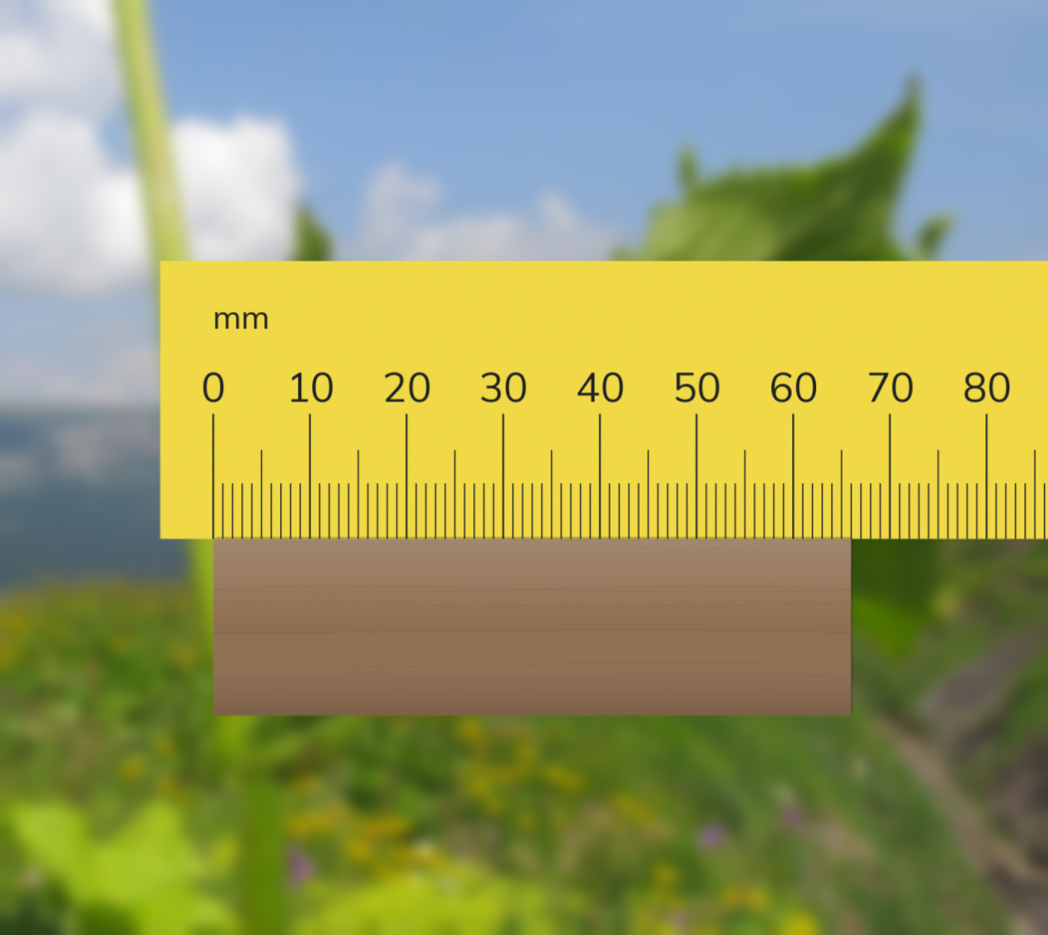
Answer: 66 mm
